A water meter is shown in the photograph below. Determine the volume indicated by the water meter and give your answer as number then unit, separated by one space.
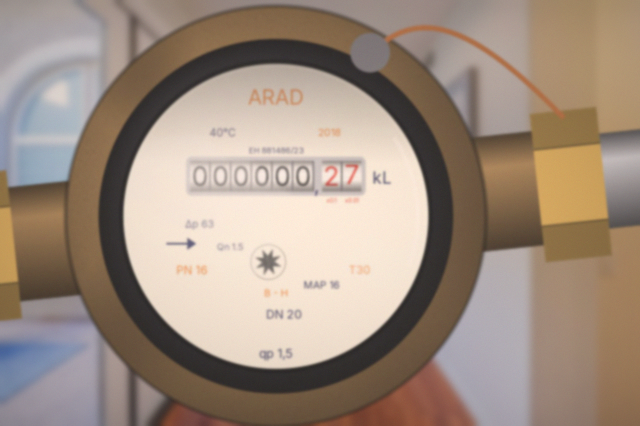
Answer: 0.27 kL
